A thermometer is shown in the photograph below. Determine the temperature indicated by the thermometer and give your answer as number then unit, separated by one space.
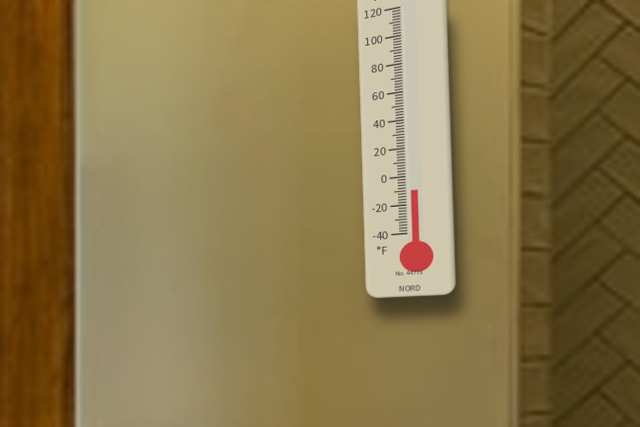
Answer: -10 °F
